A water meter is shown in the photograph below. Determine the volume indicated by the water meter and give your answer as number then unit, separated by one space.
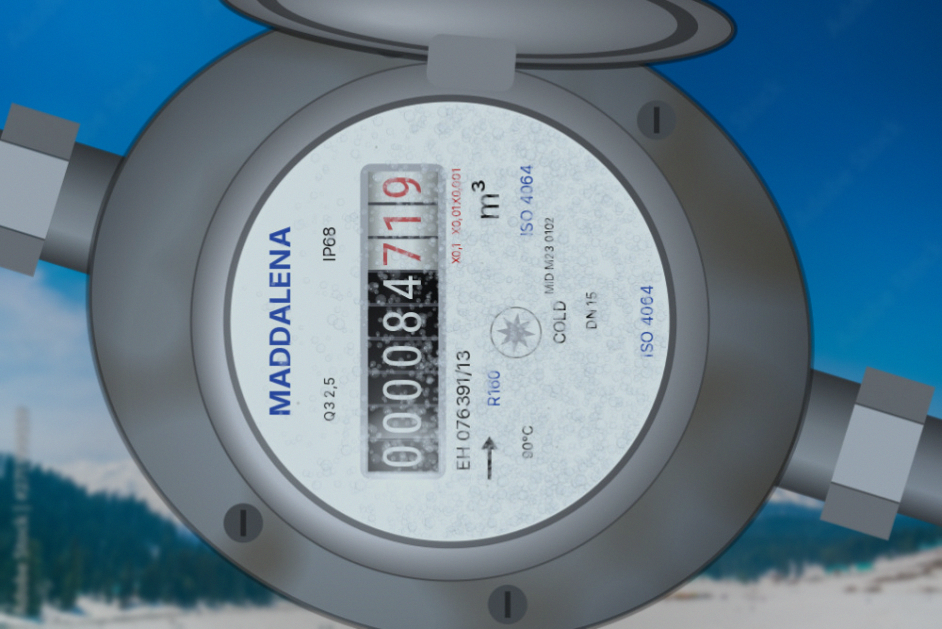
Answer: 84.719 m³
